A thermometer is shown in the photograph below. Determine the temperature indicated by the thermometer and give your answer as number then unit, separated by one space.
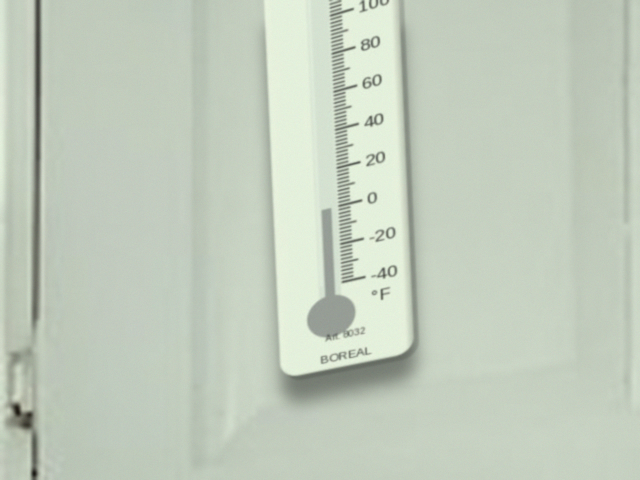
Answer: 0 °F
